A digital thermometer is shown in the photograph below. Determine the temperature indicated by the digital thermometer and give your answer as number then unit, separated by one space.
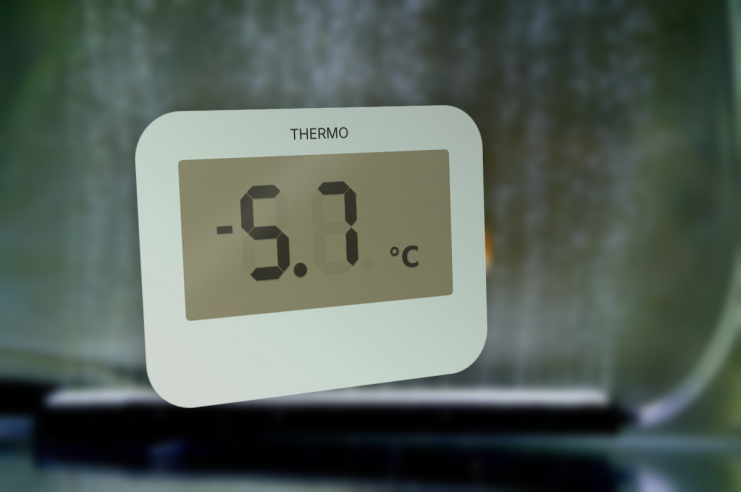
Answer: -5.7 °C
